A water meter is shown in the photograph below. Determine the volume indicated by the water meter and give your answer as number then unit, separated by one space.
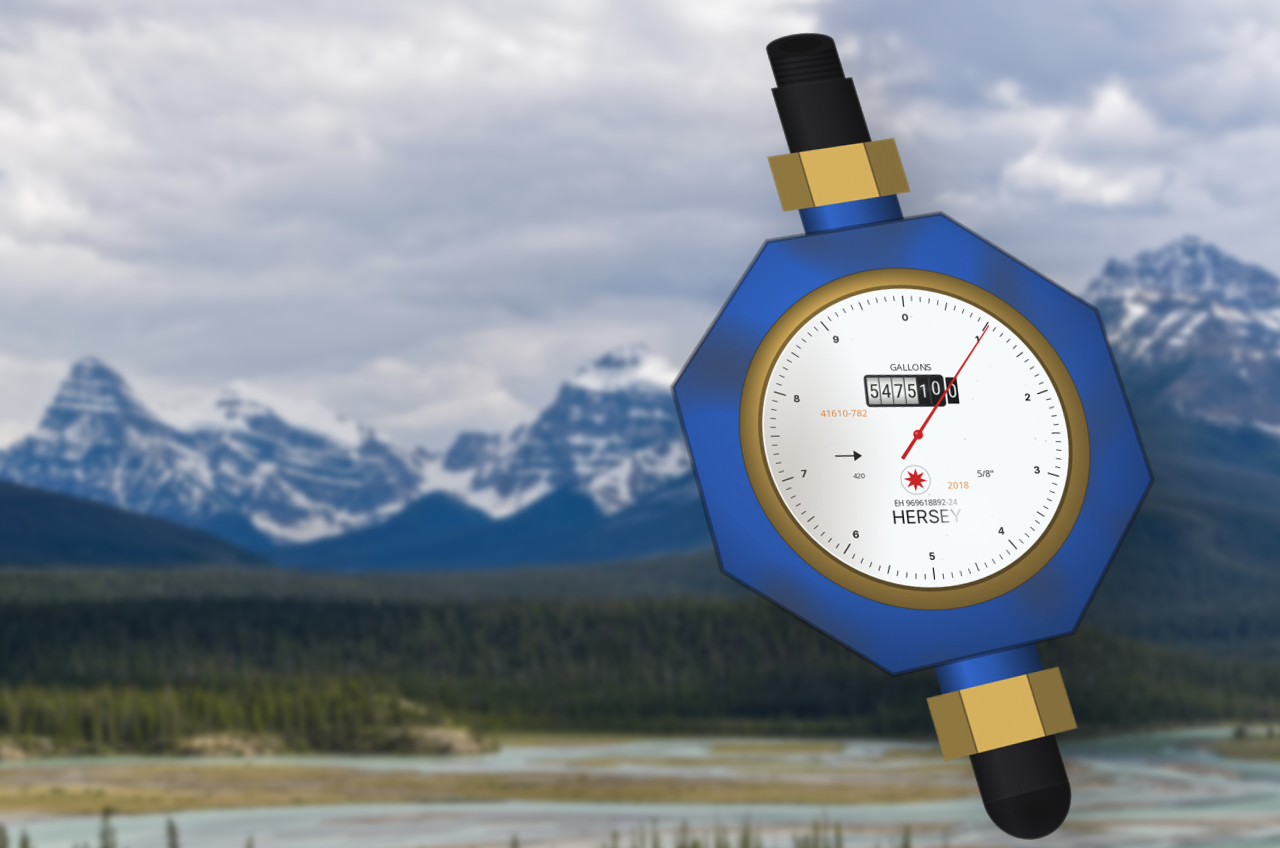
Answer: 5475101.0 gal
